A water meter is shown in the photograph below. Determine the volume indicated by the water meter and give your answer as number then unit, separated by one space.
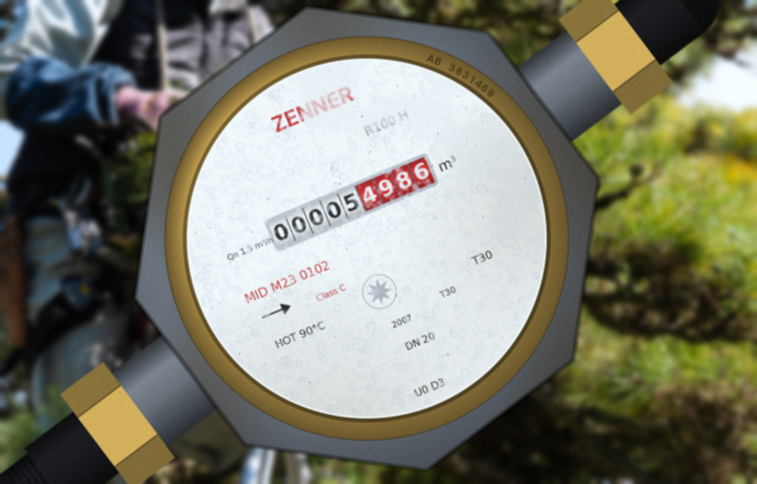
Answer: 5.4986 m³
